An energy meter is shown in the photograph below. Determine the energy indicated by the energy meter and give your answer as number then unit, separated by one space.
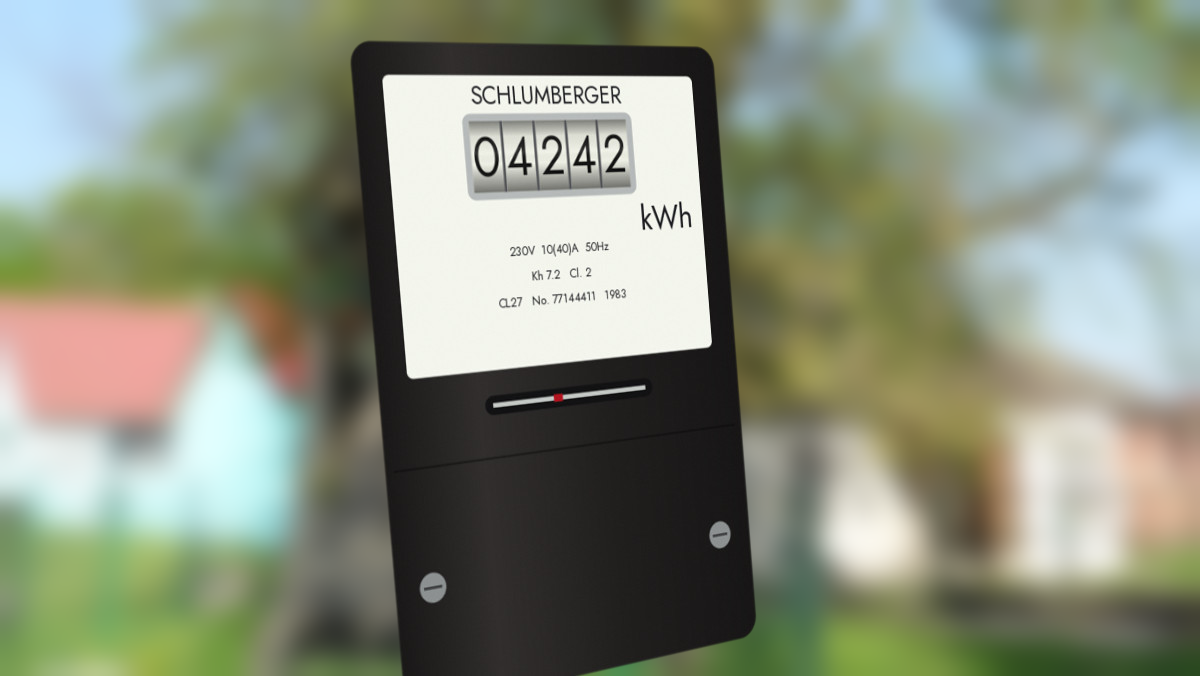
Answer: 4242 kWh
